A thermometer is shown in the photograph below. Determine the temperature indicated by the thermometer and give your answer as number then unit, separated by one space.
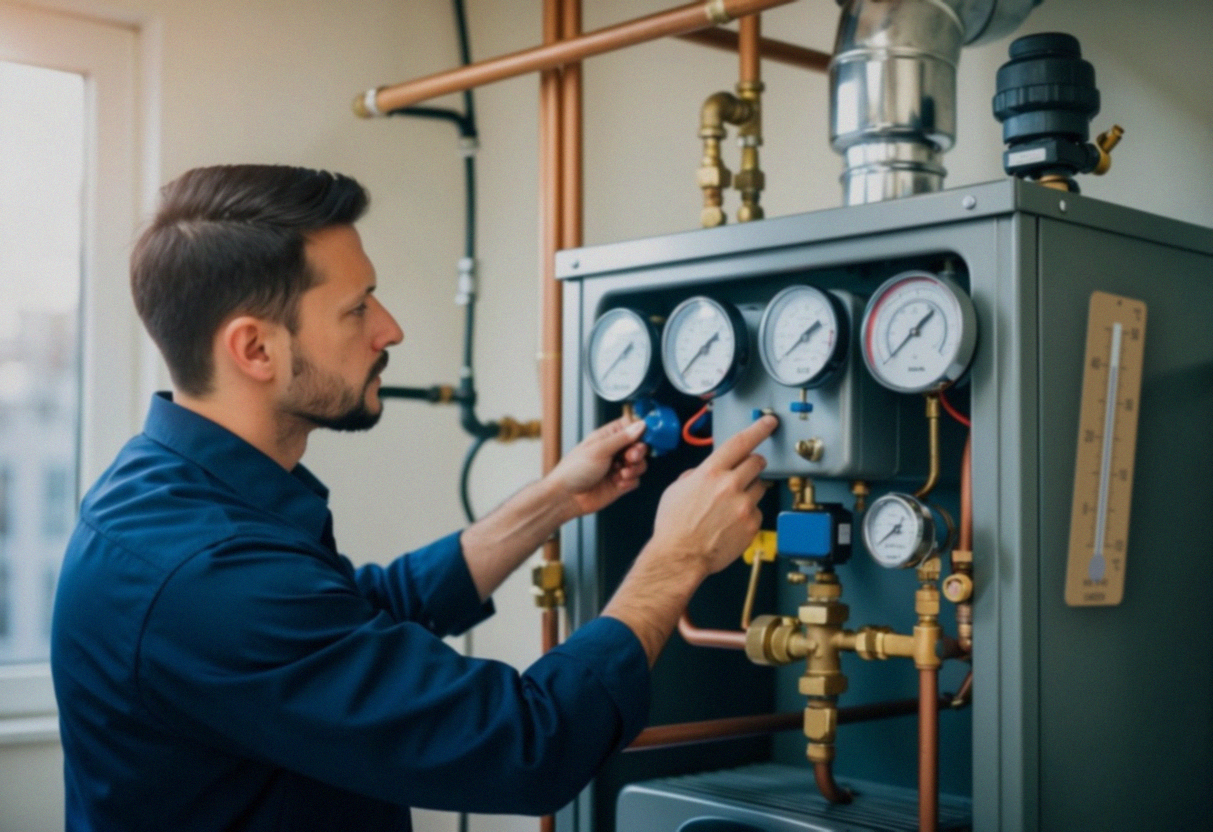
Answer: 40 °C
